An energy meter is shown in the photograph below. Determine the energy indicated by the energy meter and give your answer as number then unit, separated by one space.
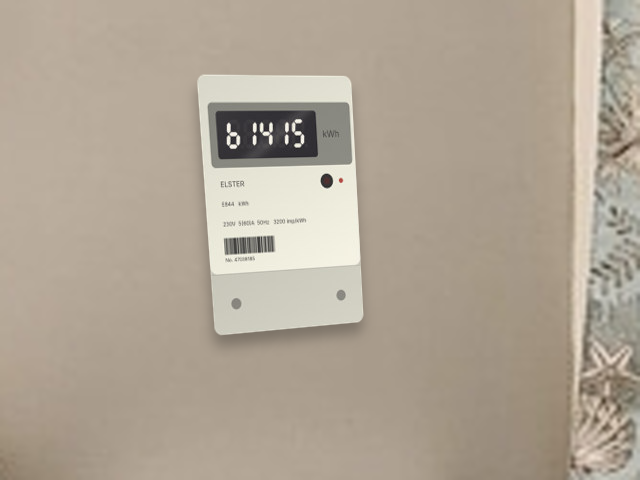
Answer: 61415 kWh
